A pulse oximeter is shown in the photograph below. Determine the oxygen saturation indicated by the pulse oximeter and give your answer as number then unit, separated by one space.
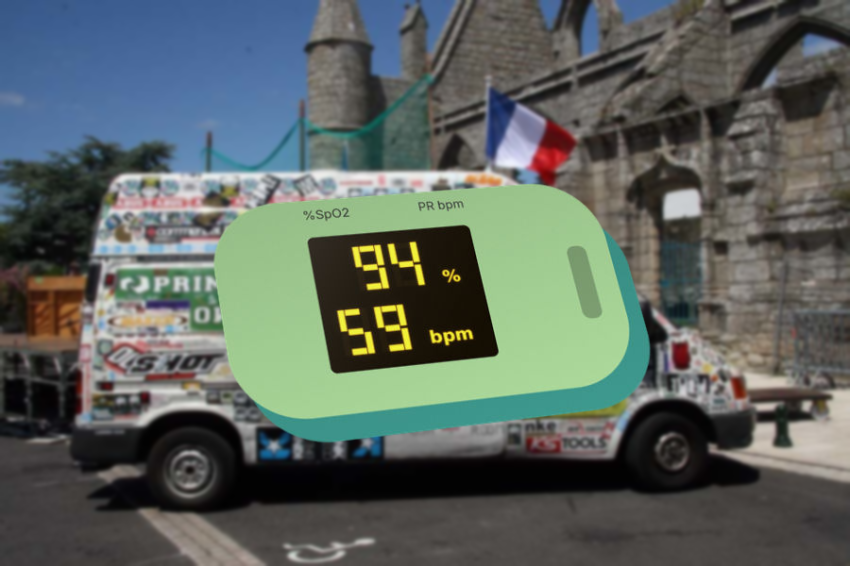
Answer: 94 %
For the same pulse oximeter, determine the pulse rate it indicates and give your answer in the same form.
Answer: 59 bpm
